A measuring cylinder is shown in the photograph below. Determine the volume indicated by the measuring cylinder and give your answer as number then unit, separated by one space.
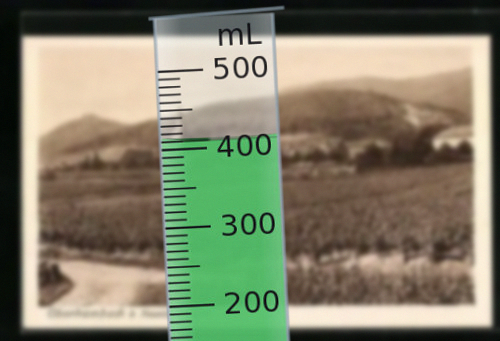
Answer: 410 mL
